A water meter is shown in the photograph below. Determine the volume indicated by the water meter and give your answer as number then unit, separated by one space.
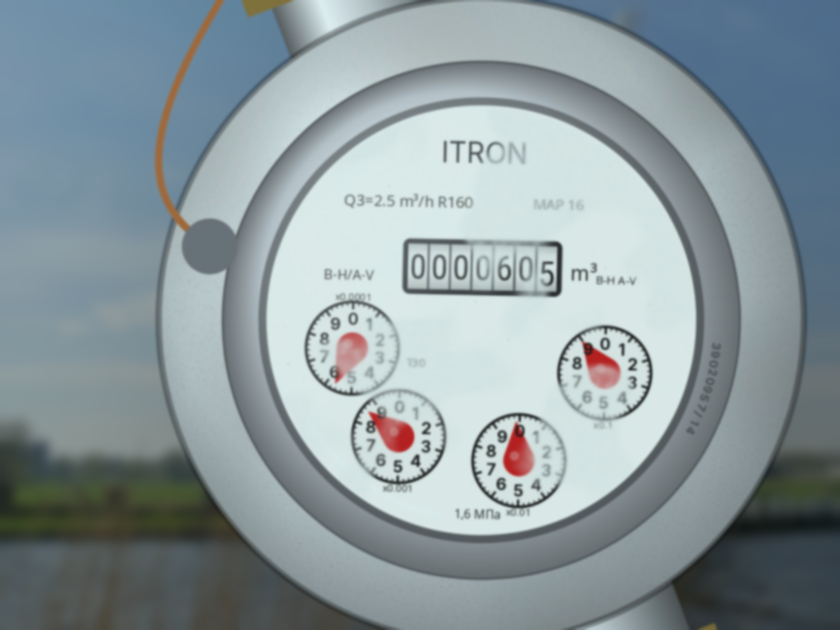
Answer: 604.8985 m³
